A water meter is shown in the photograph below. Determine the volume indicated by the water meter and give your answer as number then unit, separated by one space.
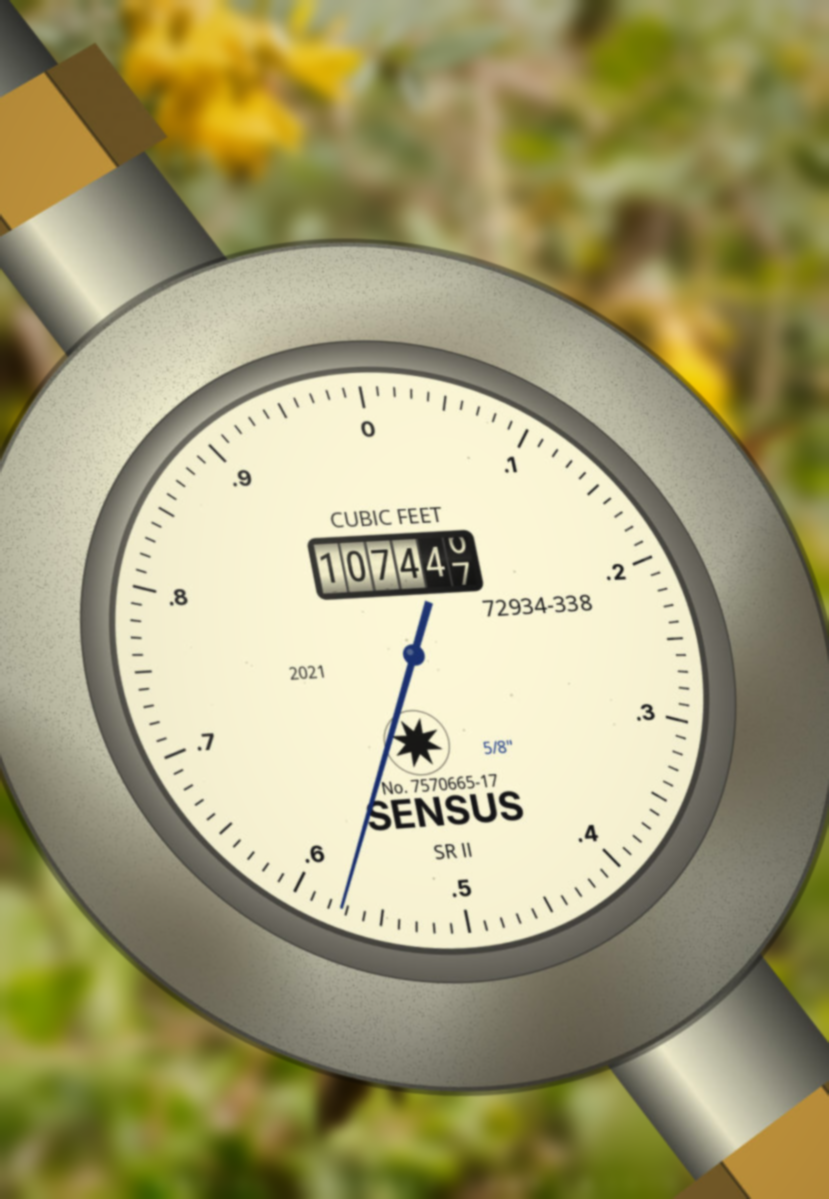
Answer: 107446.57 ft³
